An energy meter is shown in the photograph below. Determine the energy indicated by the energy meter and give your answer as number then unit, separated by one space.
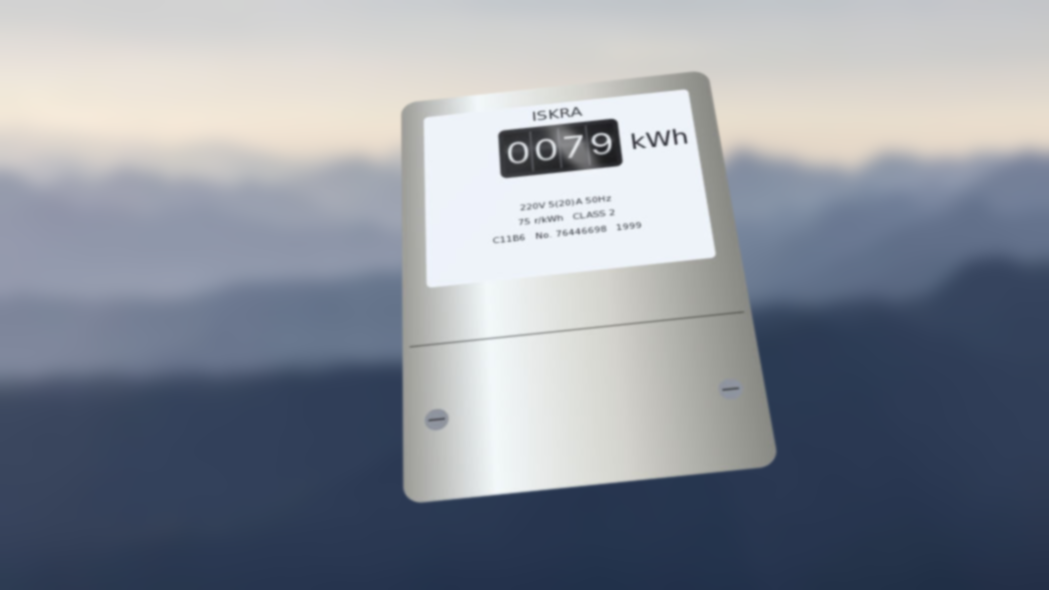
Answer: 79 kWh
